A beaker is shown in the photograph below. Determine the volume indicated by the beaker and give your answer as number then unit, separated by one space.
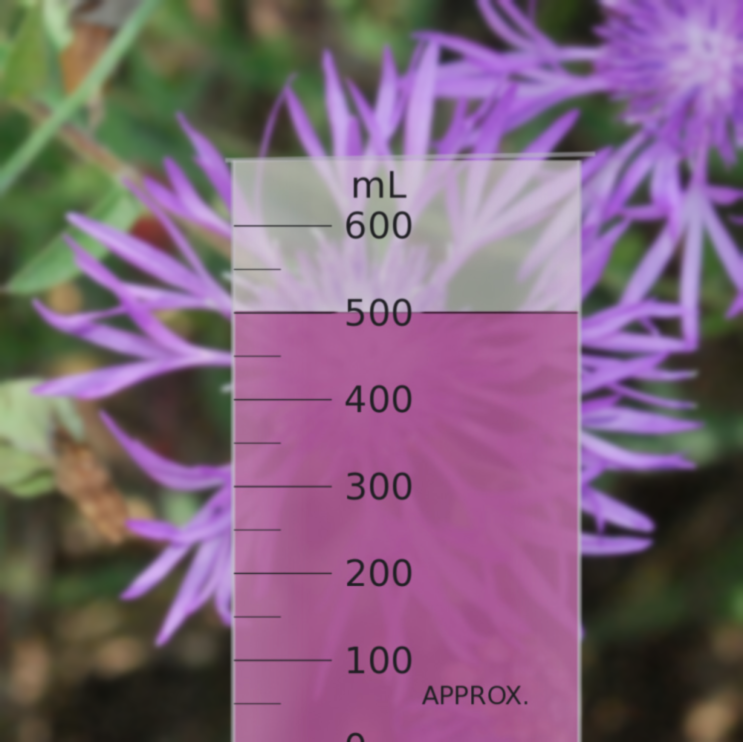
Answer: 500 mL
